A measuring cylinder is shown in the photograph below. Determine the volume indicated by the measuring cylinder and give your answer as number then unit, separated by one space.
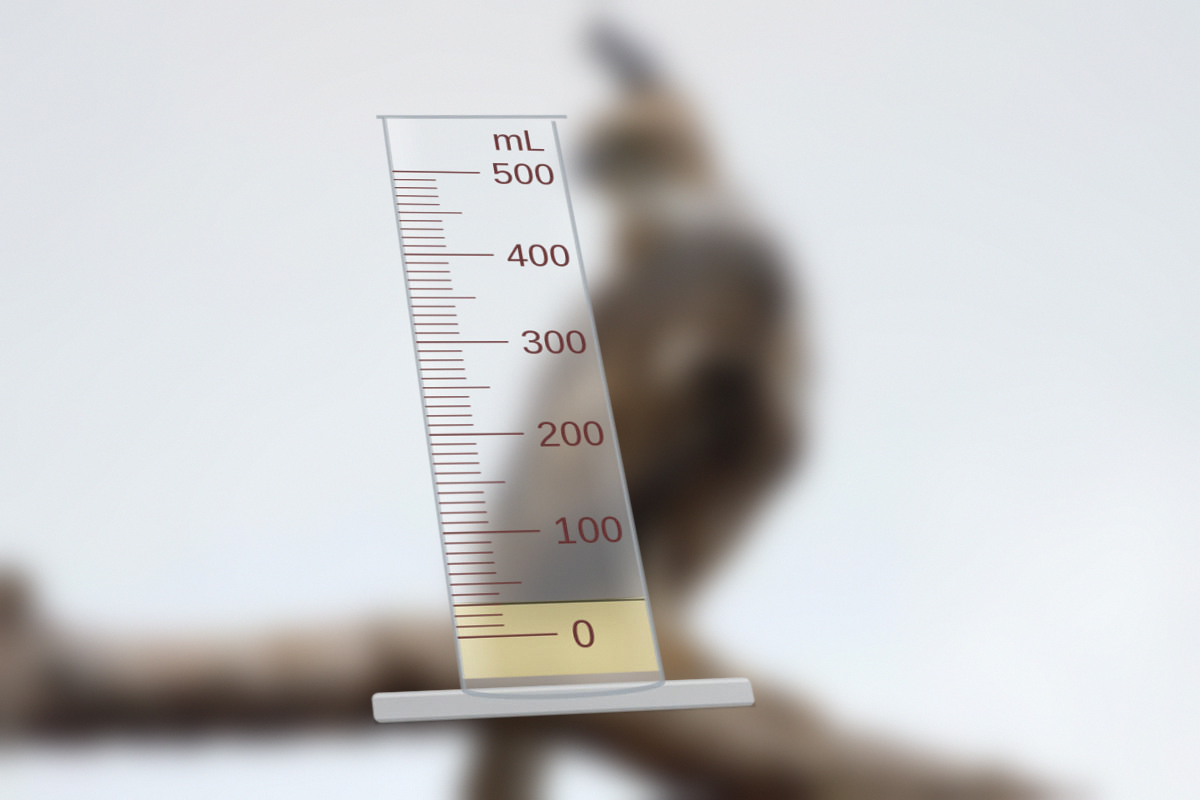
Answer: 30 mL
